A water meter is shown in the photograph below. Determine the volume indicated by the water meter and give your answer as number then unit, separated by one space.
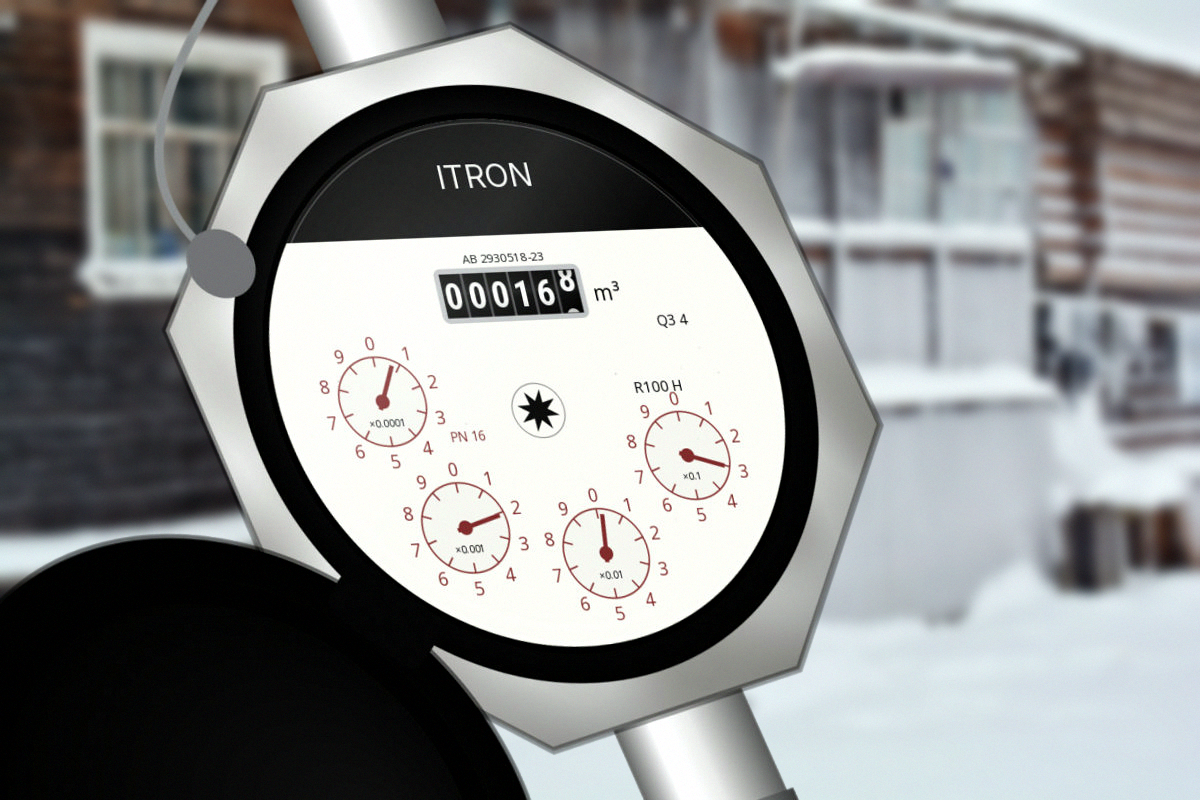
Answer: 168.3020 m³
